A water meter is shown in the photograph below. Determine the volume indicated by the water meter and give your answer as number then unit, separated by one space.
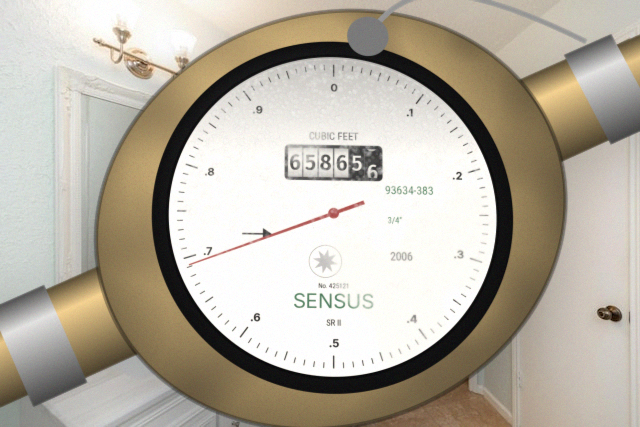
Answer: 658655.69 ft³
